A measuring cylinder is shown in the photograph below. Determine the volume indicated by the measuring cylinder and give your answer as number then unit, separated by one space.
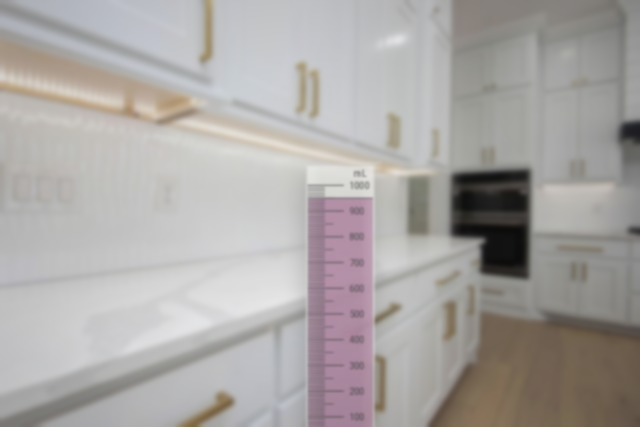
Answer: 950 mL
